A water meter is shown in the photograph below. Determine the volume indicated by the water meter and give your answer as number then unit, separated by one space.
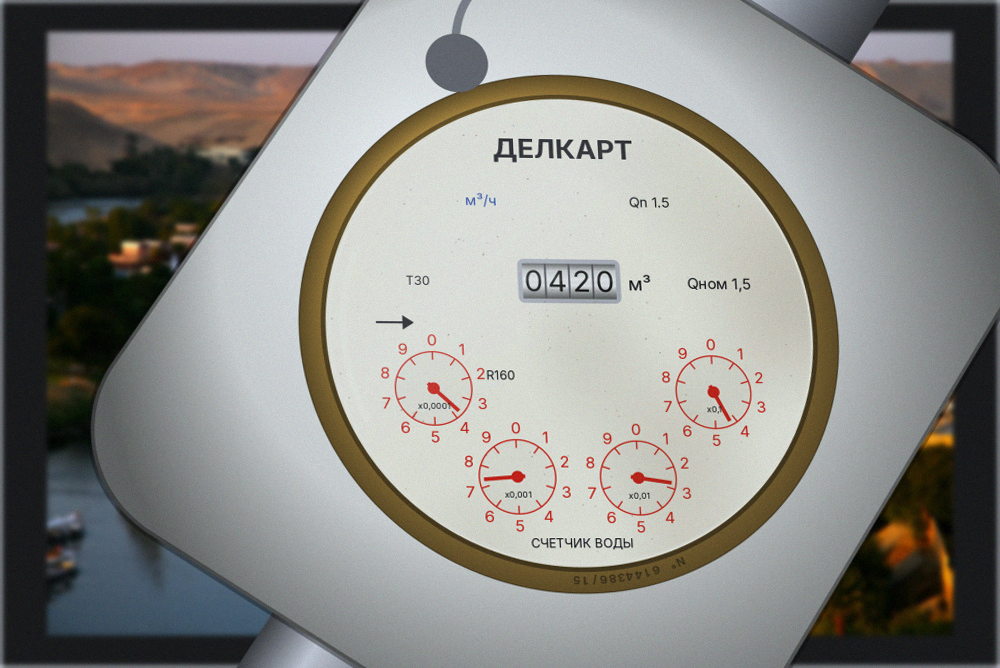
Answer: 420.4273 m³
